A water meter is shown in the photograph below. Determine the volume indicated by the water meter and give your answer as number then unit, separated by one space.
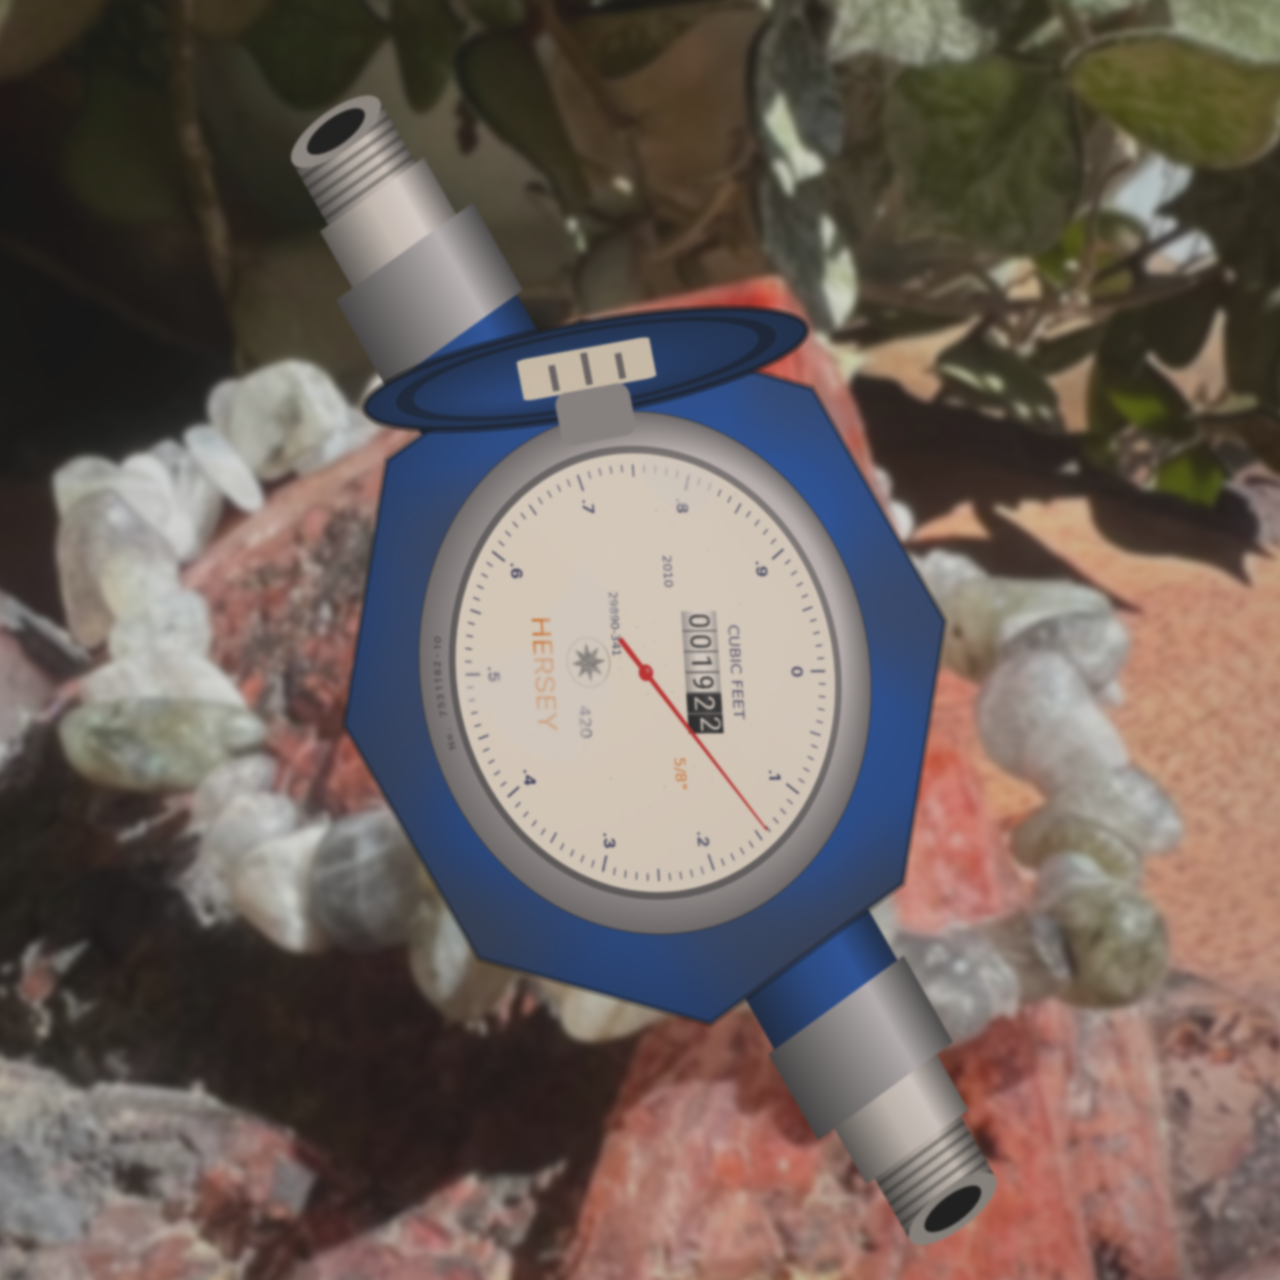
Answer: 1922.14 ft³
